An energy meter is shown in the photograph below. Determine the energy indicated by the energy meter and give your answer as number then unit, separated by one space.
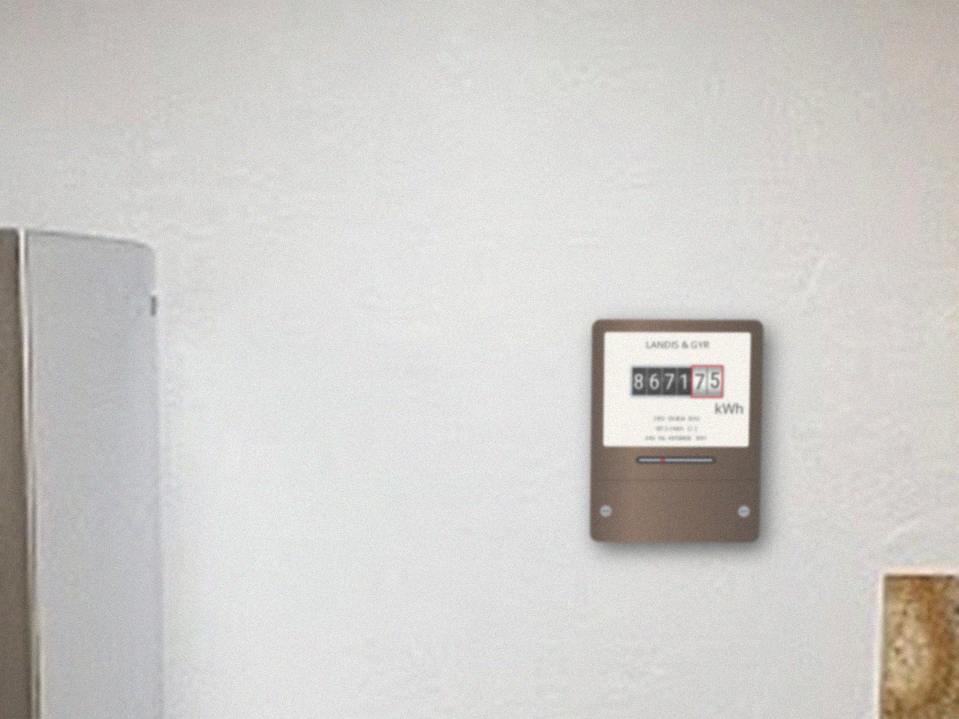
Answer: 8671.75 kWh
